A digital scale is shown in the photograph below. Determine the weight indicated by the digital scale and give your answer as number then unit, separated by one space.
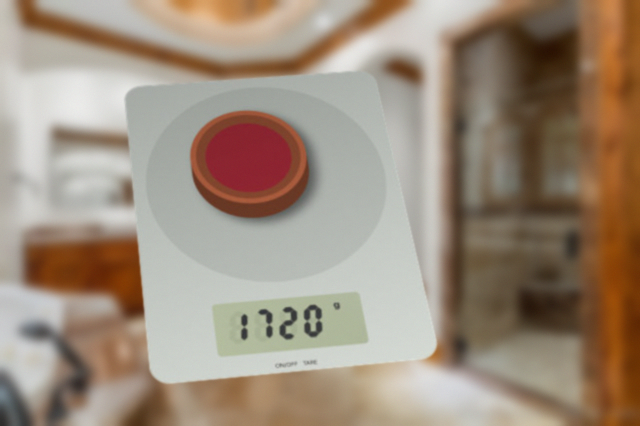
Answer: 1720 g
